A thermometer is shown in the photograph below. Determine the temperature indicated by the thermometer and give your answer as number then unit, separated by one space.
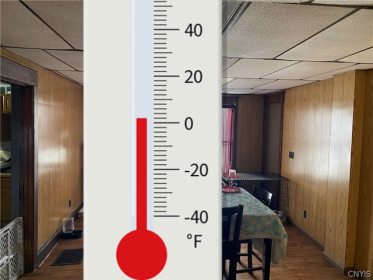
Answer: 2 °F
